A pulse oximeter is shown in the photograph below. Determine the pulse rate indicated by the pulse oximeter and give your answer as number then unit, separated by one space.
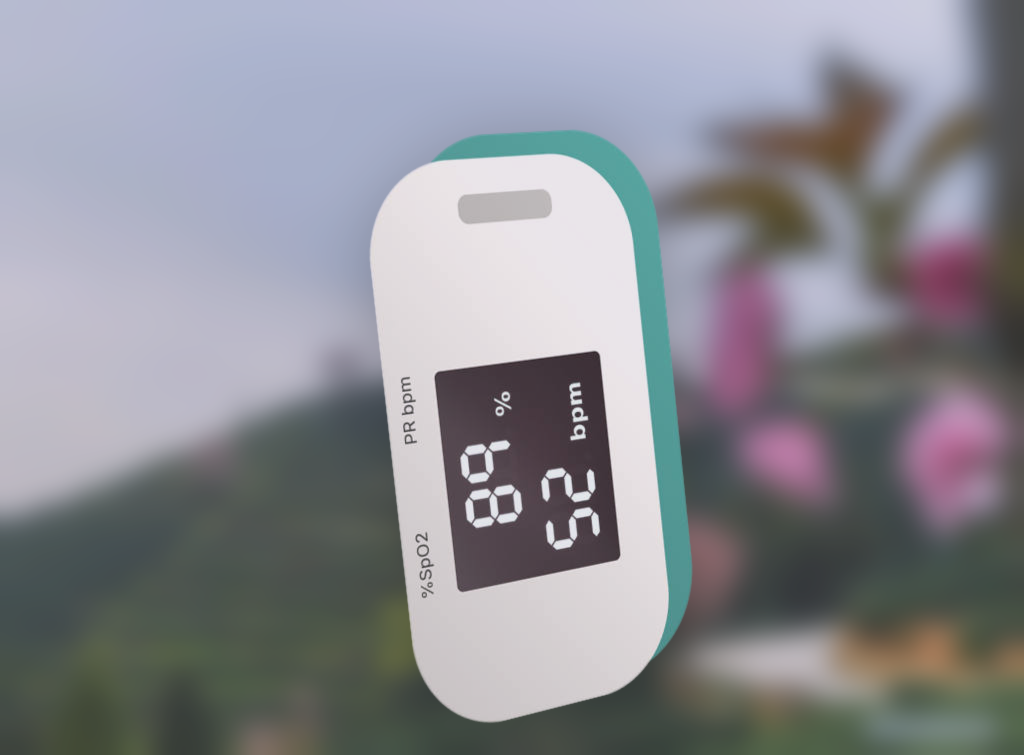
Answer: 52 bpm
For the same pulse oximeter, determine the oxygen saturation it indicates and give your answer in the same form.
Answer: 89 %
